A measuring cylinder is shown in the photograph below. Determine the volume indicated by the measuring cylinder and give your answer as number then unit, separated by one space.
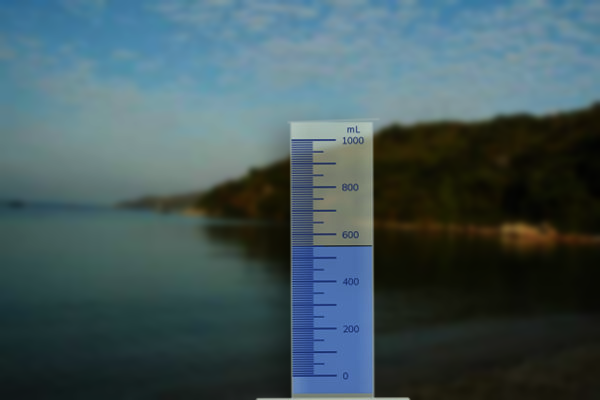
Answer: 550 mL
